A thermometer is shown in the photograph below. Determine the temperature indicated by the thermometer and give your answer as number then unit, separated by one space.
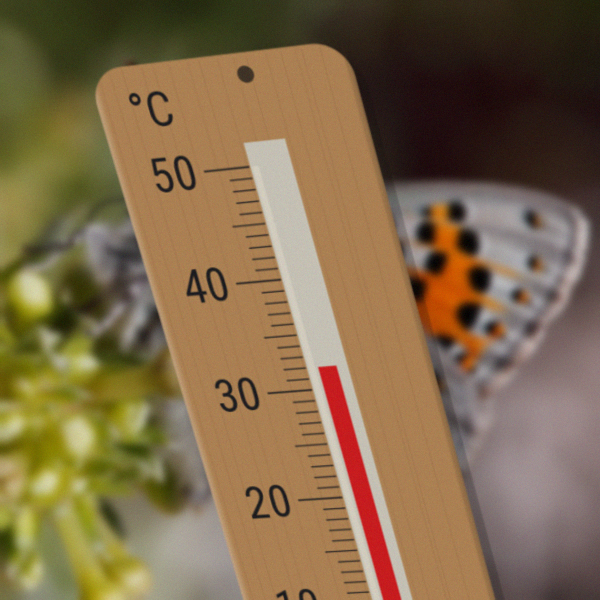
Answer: 32 °C
